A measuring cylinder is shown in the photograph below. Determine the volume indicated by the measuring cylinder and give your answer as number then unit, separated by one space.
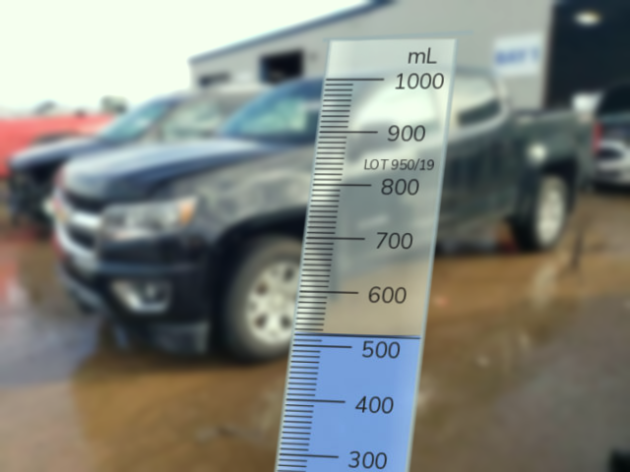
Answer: 520 mL
